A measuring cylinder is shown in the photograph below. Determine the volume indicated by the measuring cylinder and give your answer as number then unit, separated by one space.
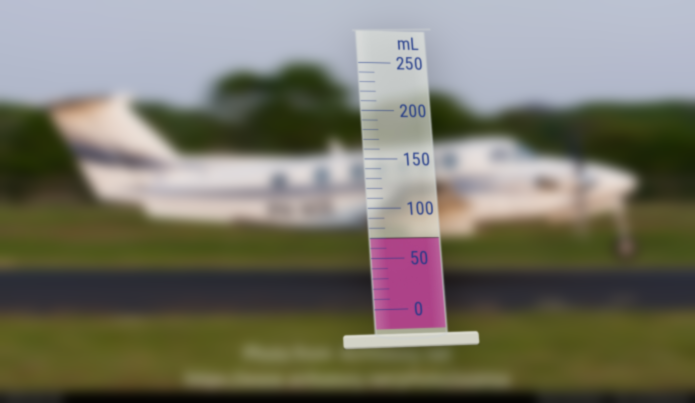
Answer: 70 mL
